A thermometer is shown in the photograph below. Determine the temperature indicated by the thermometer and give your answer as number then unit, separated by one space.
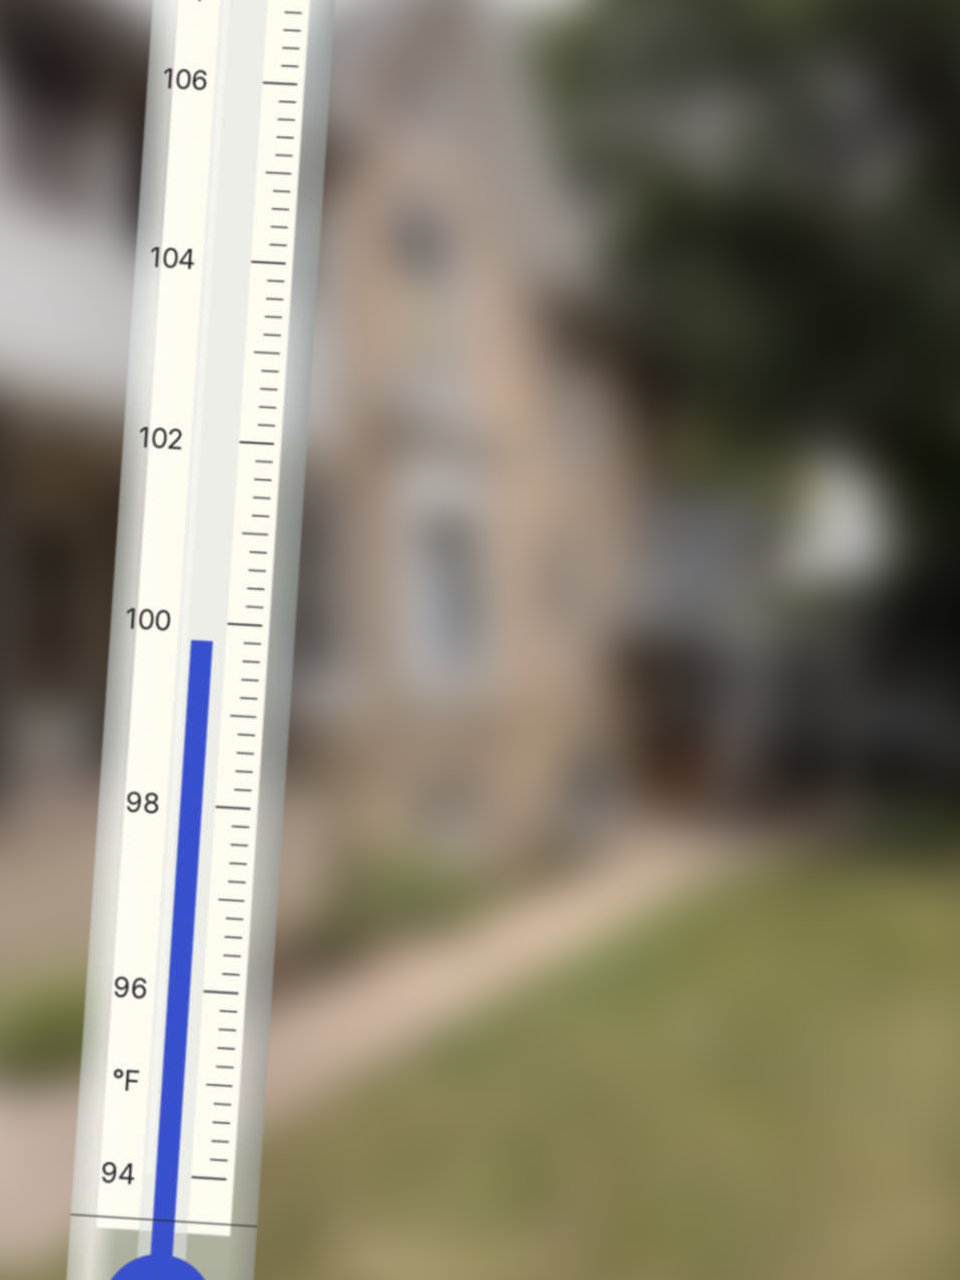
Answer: 99.8 °F
